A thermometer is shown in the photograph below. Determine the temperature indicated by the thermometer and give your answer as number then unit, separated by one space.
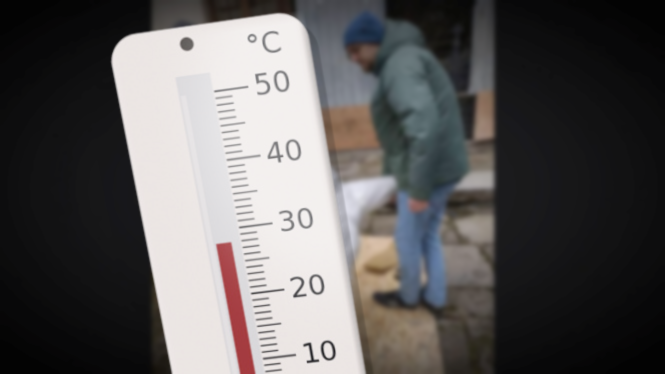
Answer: 28 °C
